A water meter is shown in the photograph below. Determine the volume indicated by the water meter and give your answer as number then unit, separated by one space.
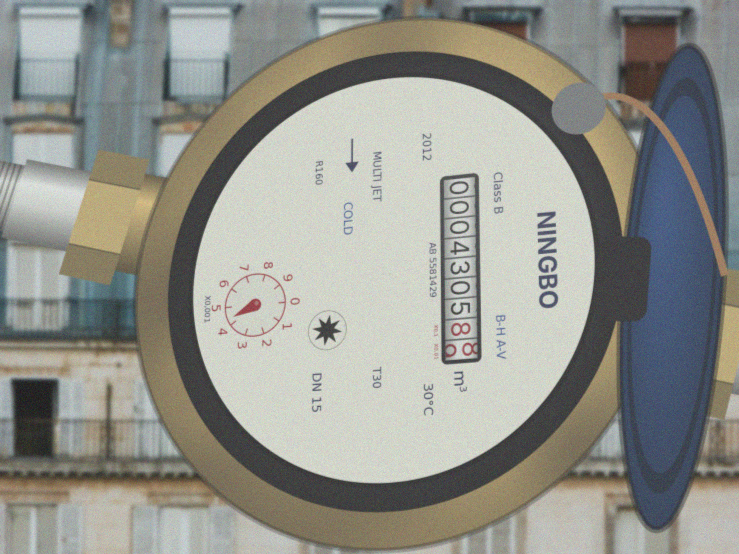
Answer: 4305.884 m³
